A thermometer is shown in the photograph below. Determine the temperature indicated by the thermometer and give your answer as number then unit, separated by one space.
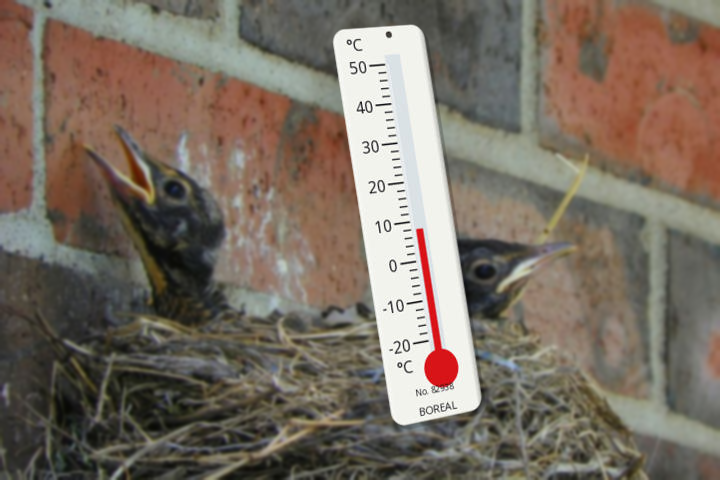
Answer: 8 °C
